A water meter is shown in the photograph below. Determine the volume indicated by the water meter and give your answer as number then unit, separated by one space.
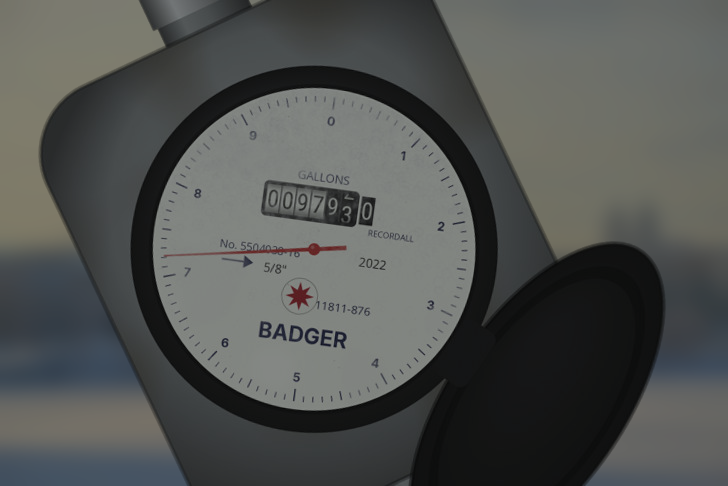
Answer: 97927.2 gal
